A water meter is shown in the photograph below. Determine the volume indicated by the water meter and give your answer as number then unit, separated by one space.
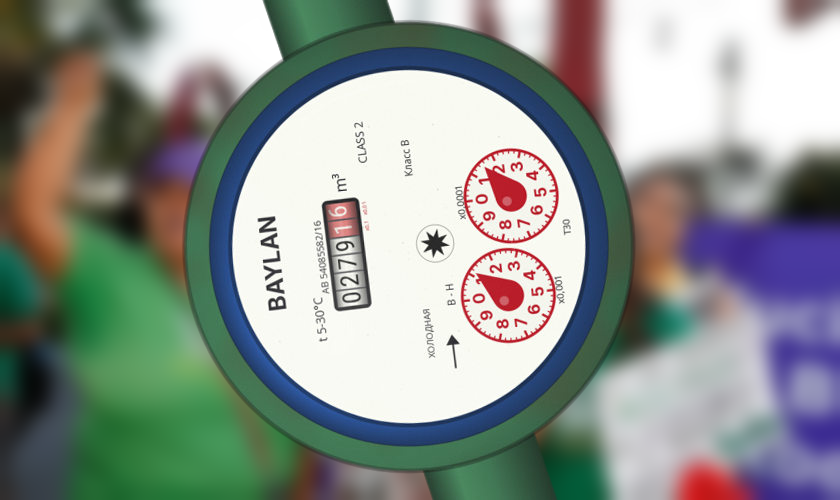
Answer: 279.1611 m³
